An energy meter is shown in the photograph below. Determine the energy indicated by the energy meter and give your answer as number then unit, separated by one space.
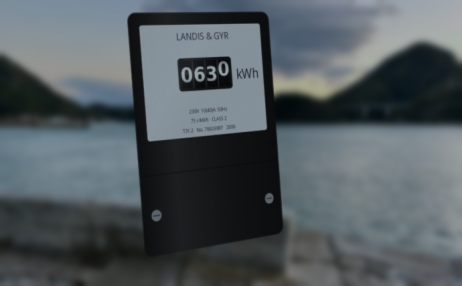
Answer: 630 kWh
